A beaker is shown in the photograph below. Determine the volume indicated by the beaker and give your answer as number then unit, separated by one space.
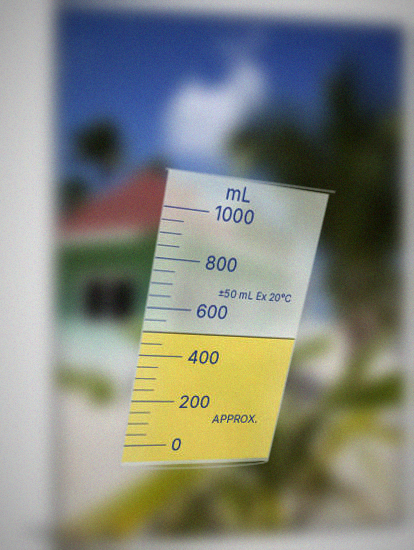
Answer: 500 mL
